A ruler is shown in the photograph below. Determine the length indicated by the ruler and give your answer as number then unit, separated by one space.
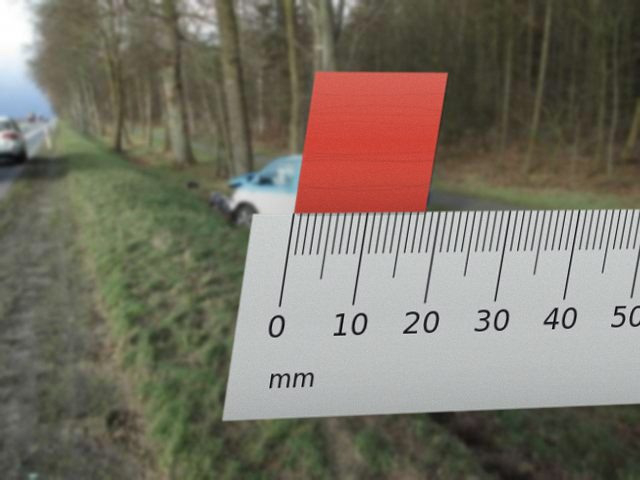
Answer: 18 mm
